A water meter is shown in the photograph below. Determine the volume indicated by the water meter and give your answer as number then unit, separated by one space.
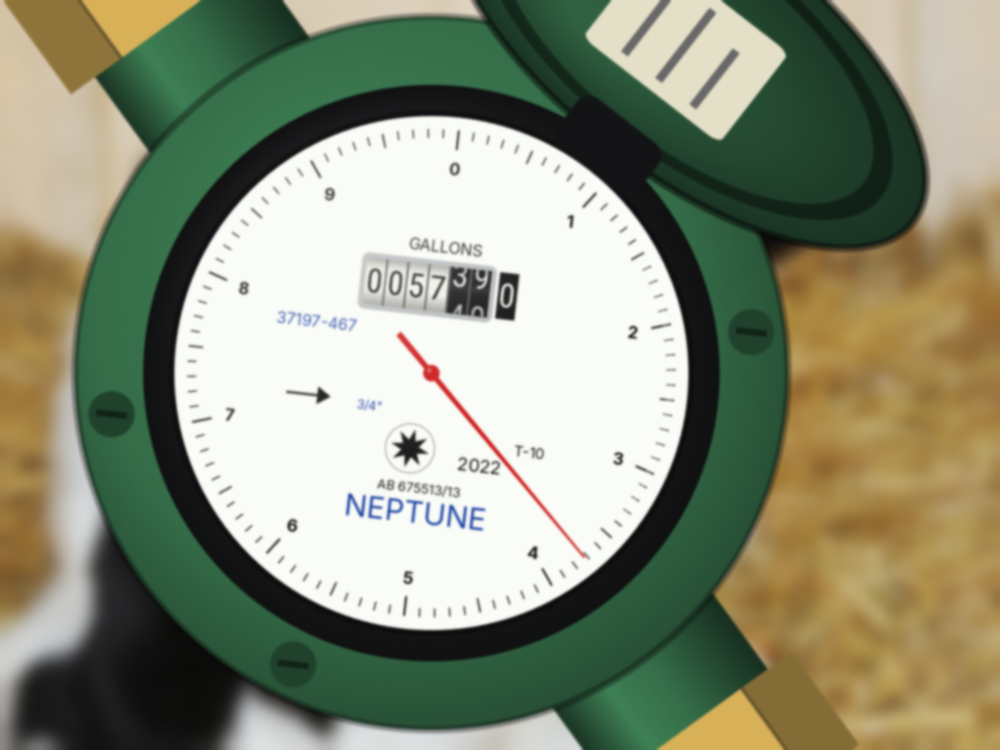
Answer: 57393.7 gal
